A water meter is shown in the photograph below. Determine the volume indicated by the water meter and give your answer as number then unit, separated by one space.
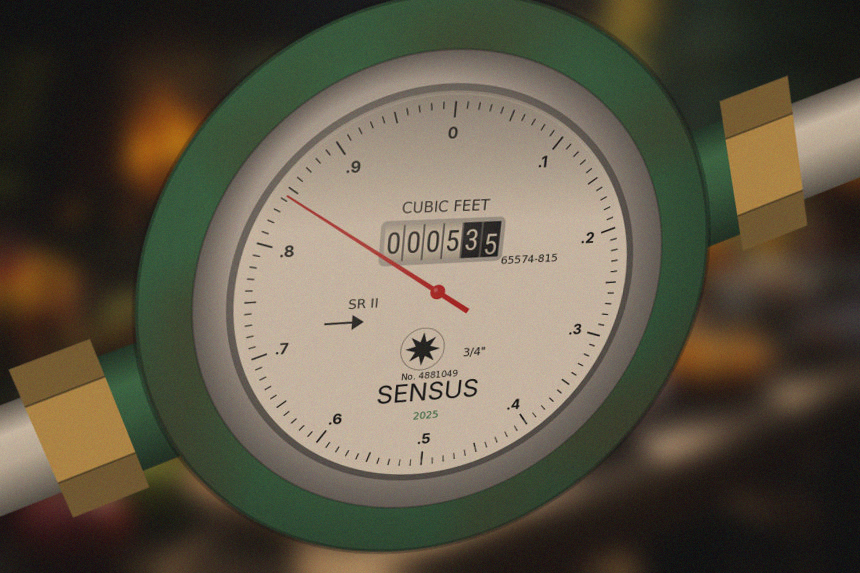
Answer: 534.84 ft³
